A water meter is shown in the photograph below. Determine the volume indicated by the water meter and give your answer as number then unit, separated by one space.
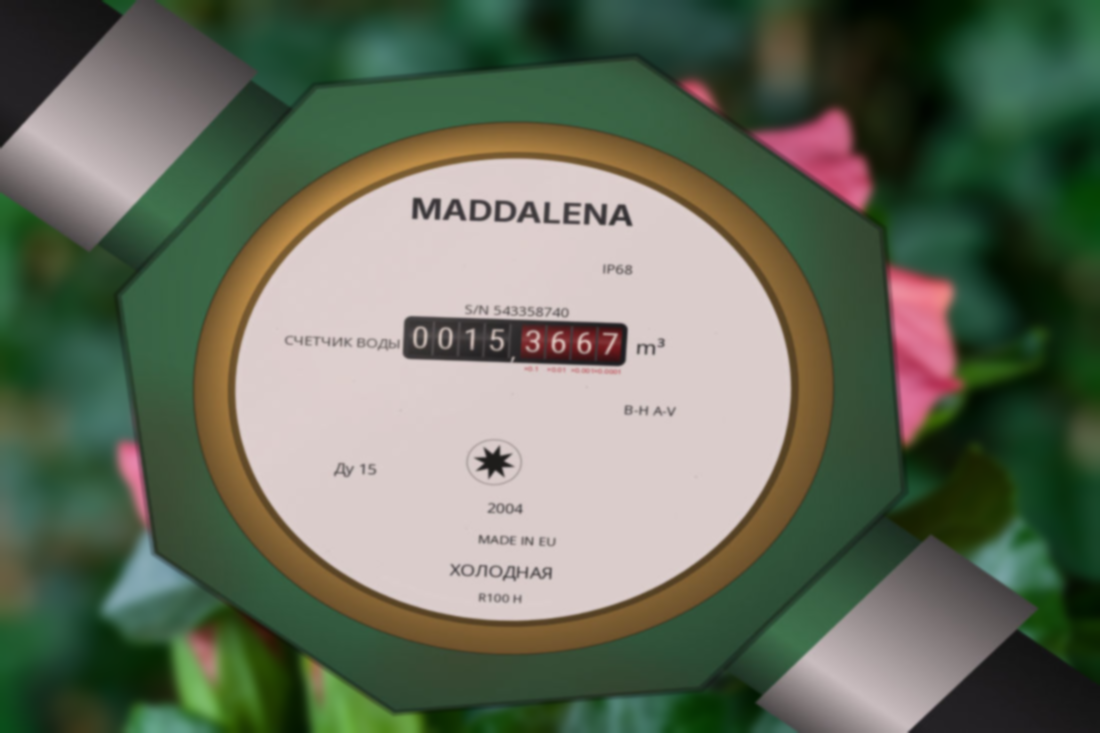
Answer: 15.3667 m³
